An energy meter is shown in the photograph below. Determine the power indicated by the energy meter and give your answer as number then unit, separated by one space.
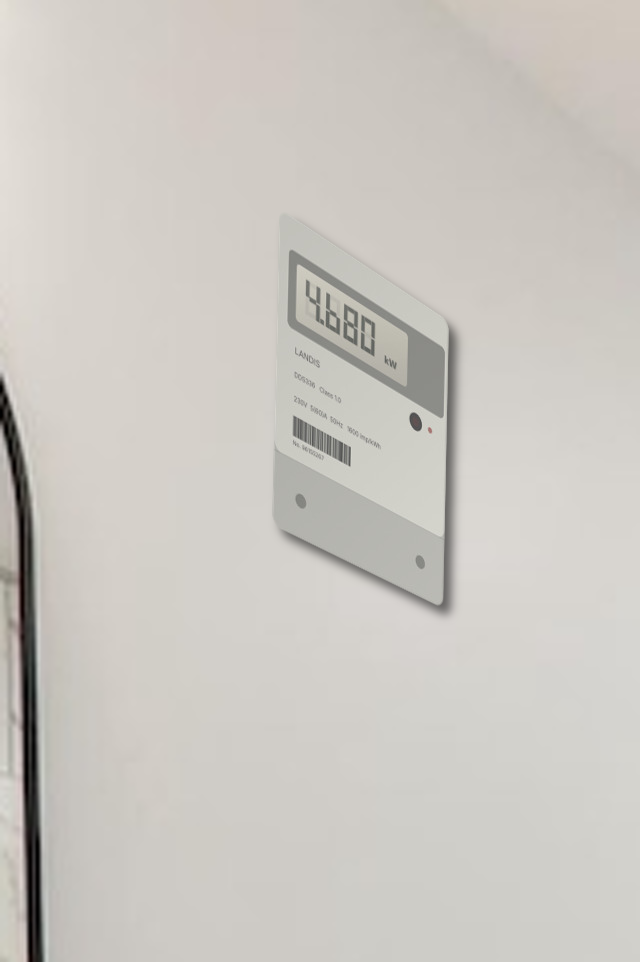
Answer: 4.680 kW
